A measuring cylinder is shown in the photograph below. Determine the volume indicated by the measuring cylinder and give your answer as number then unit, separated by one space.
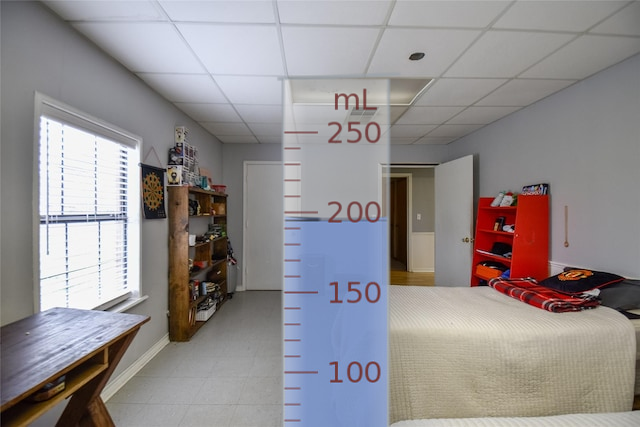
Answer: 195 mL
